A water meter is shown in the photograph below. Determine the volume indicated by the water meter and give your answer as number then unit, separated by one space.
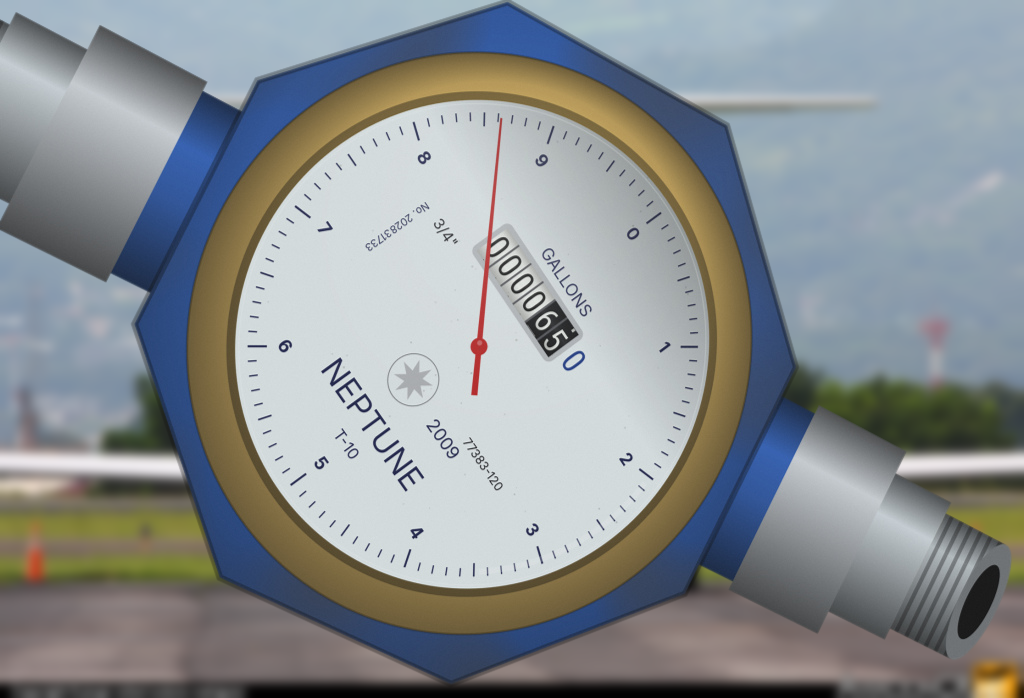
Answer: 648.6 gal
